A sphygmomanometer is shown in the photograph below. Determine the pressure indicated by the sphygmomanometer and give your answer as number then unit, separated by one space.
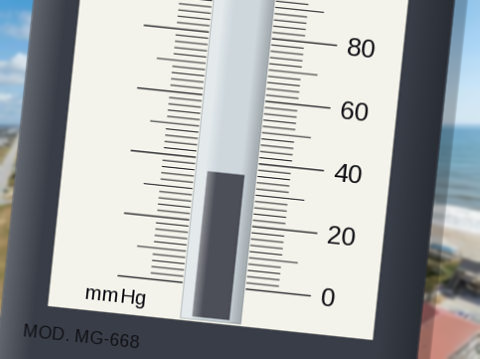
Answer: 36 mmHg
